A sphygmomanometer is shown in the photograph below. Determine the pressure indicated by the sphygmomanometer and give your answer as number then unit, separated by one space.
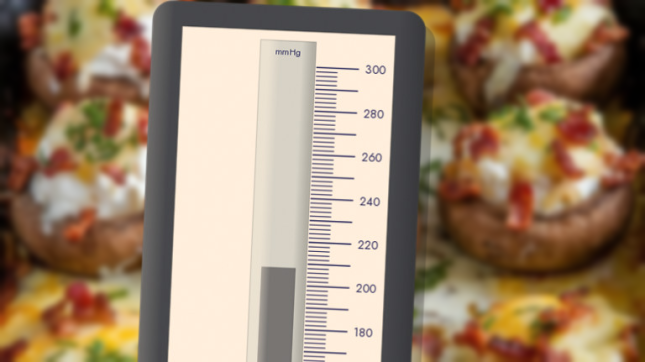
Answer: 208 mmHg
